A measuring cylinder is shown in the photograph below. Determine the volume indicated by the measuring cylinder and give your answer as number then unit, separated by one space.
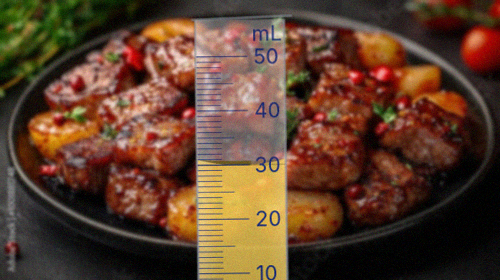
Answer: 30 mL
